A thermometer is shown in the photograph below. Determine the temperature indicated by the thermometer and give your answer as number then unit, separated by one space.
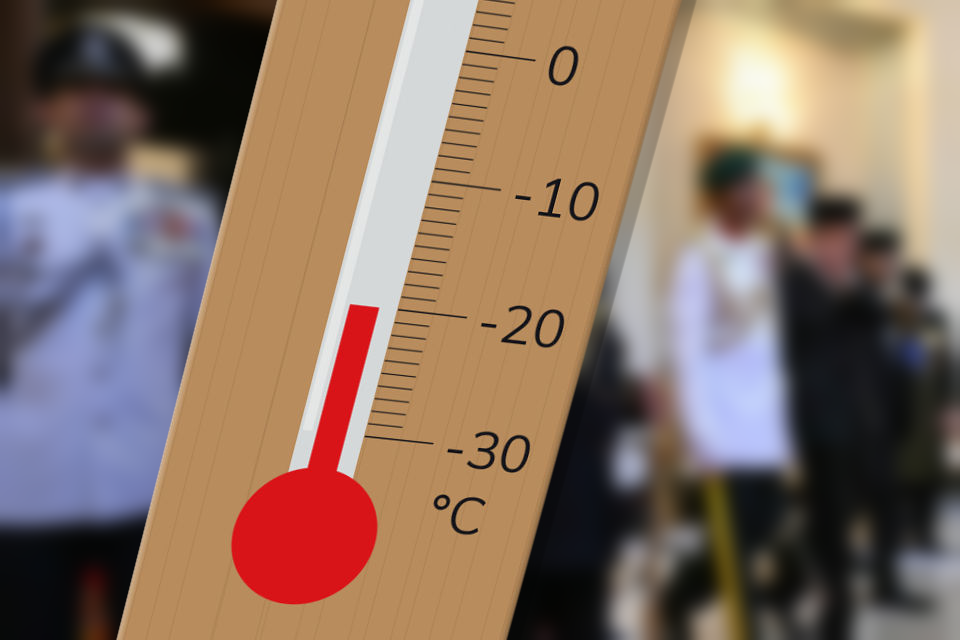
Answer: -20 °C
